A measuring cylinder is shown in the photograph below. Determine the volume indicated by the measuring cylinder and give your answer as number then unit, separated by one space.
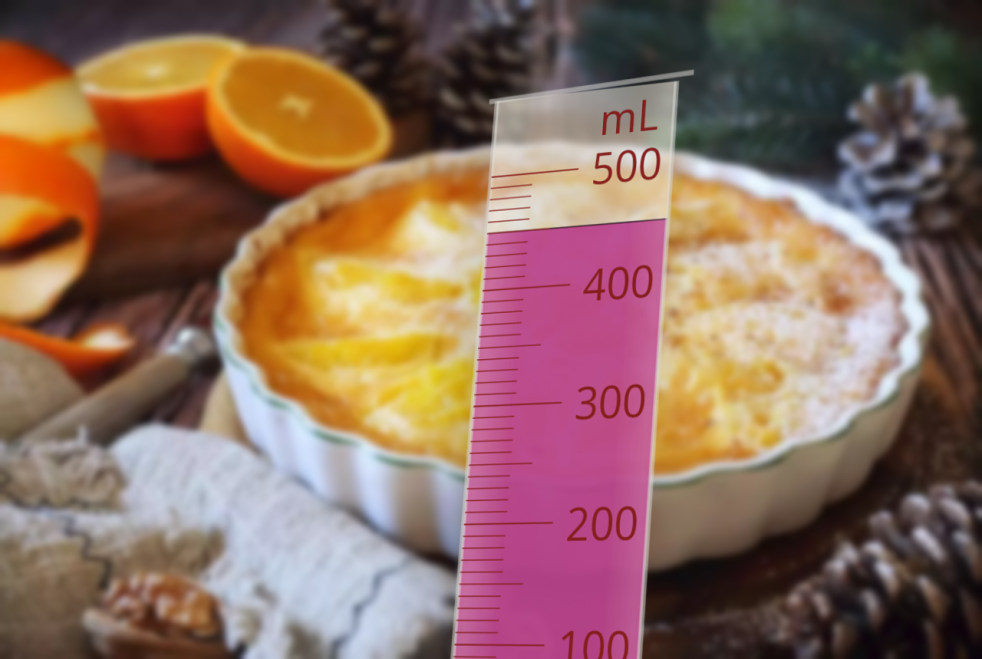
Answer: 450 mL
